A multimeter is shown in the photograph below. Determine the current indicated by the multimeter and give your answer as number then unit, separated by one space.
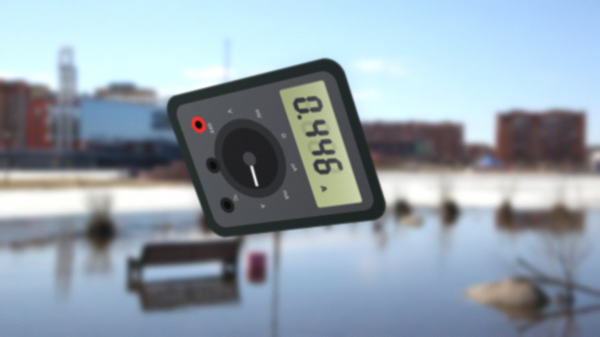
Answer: 0.446 A
